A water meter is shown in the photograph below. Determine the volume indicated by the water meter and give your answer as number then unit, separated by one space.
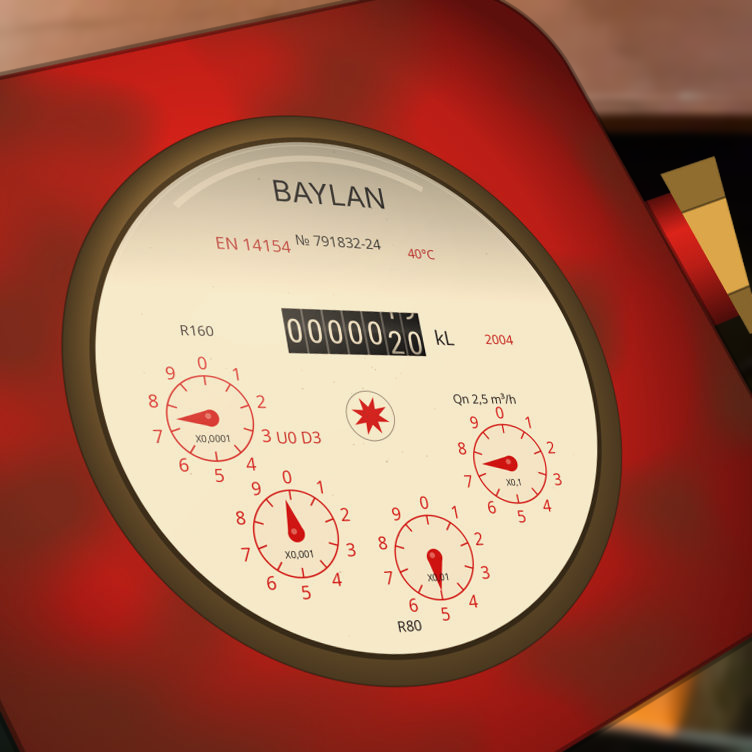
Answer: 19.7497 kL
